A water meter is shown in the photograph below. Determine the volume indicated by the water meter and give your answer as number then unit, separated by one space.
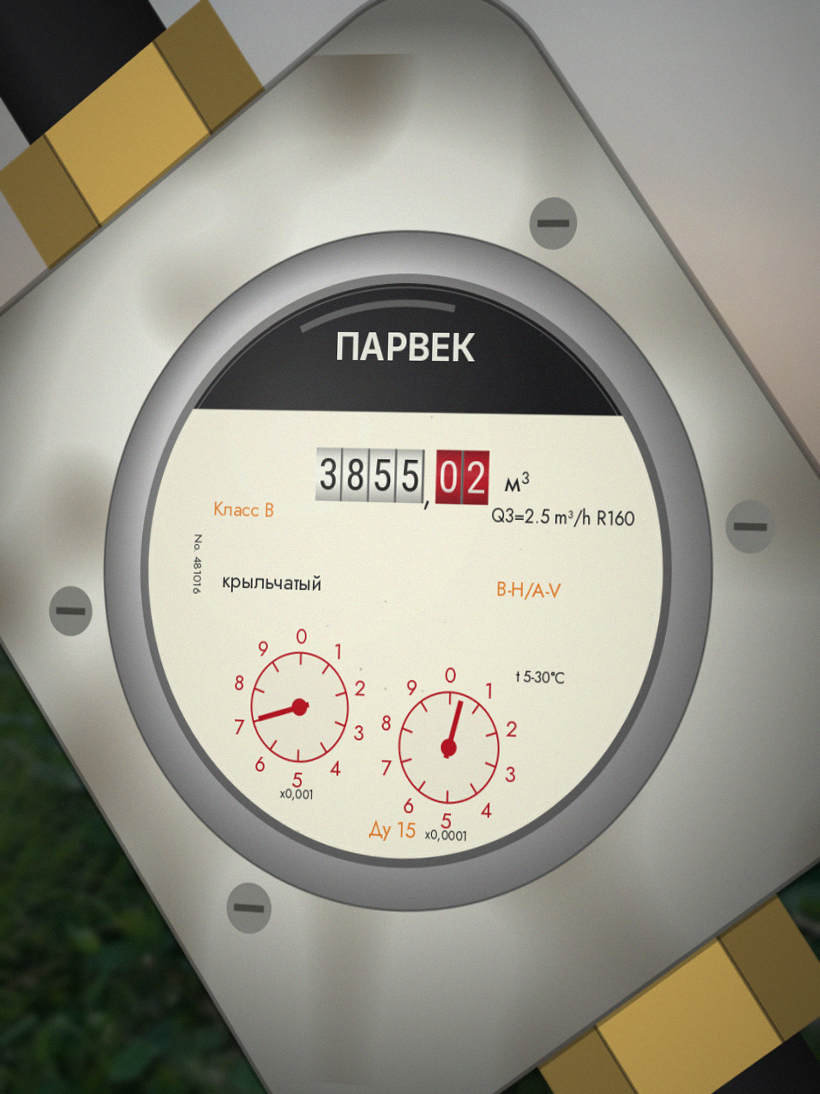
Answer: 3855.0270 m³
